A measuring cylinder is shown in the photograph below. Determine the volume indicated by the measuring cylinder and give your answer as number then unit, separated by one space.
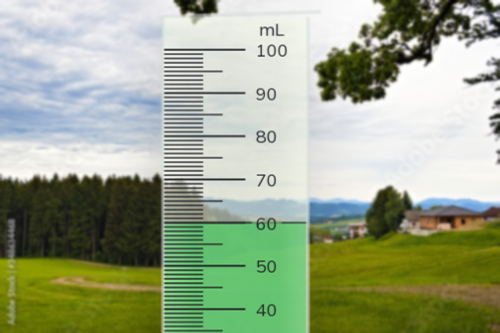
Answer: 60 mL
